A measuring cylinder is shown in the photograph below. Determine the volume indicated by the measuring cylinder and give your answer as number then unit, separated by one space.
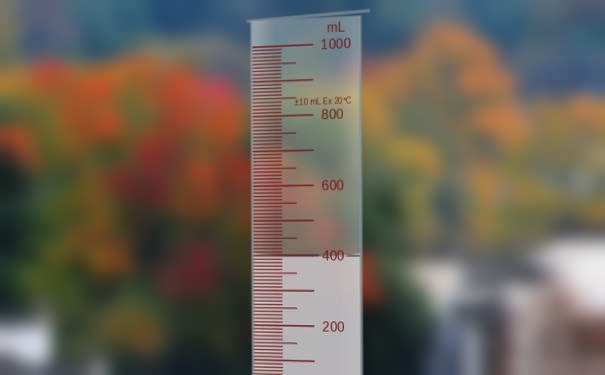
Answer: 400 mL
